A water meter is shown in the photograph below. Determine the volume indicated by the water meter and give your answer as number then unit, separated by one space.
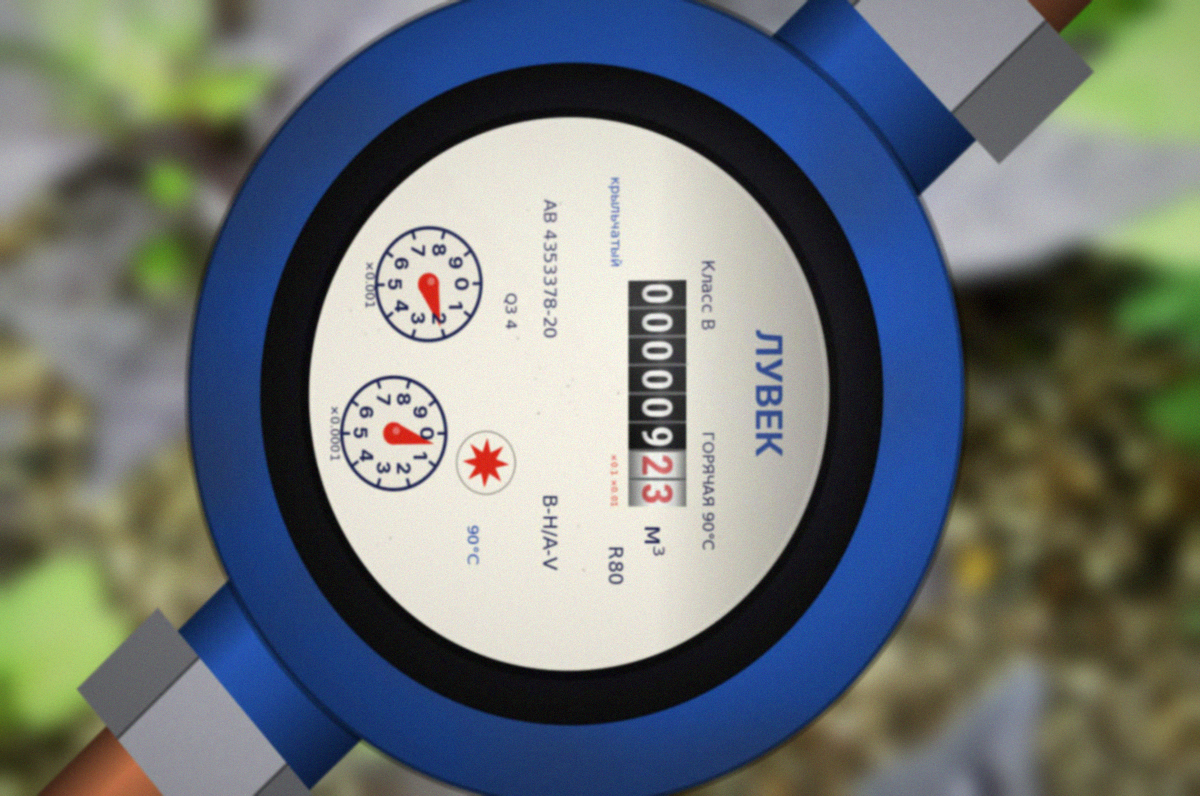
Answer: 9.2320 m³
